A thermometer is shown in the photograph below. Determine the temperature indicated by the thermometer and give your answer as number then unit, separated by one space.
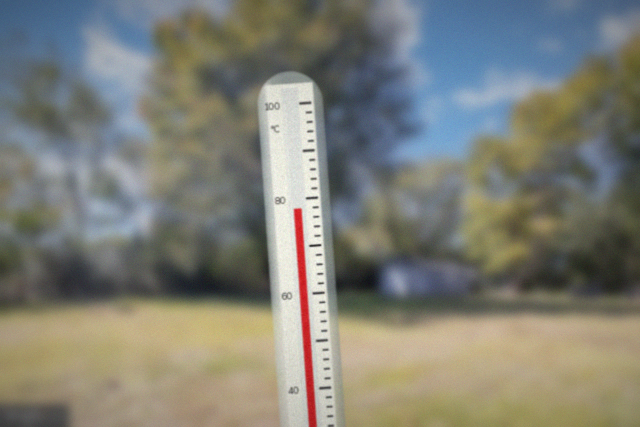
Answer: 78 °C
